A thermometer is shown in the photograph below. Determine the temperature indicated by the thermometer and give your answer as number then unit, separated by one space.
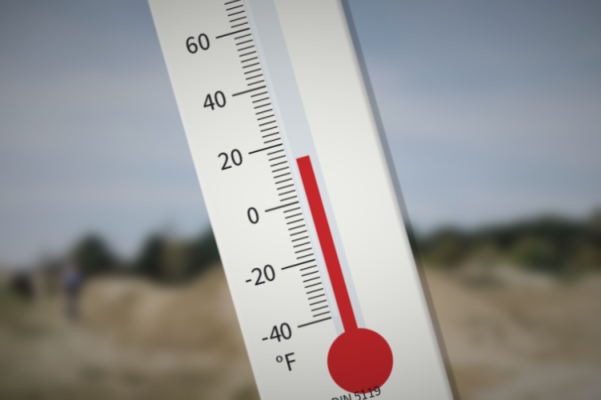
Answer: 14 °F
